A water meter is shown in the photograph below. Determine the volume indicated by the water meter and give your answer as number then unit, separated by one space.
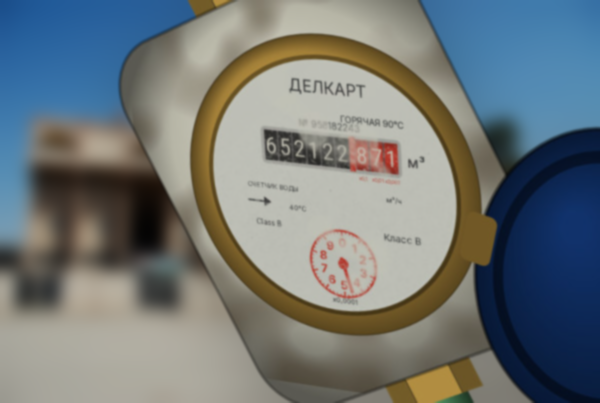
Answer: 652122.8714 m³
